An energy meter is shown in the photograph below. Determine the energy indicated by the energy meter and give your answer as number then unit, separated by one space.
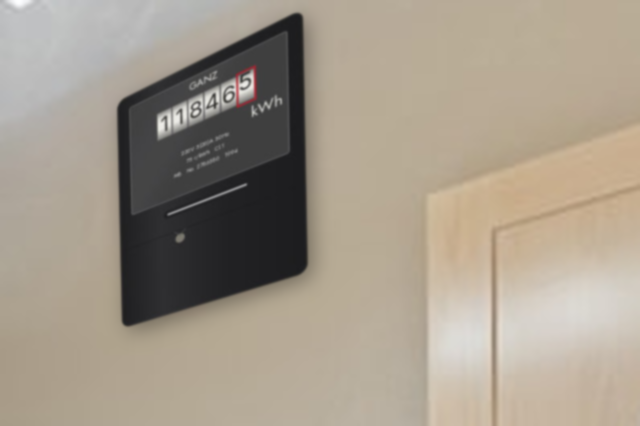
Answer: 11846.5 kWh
